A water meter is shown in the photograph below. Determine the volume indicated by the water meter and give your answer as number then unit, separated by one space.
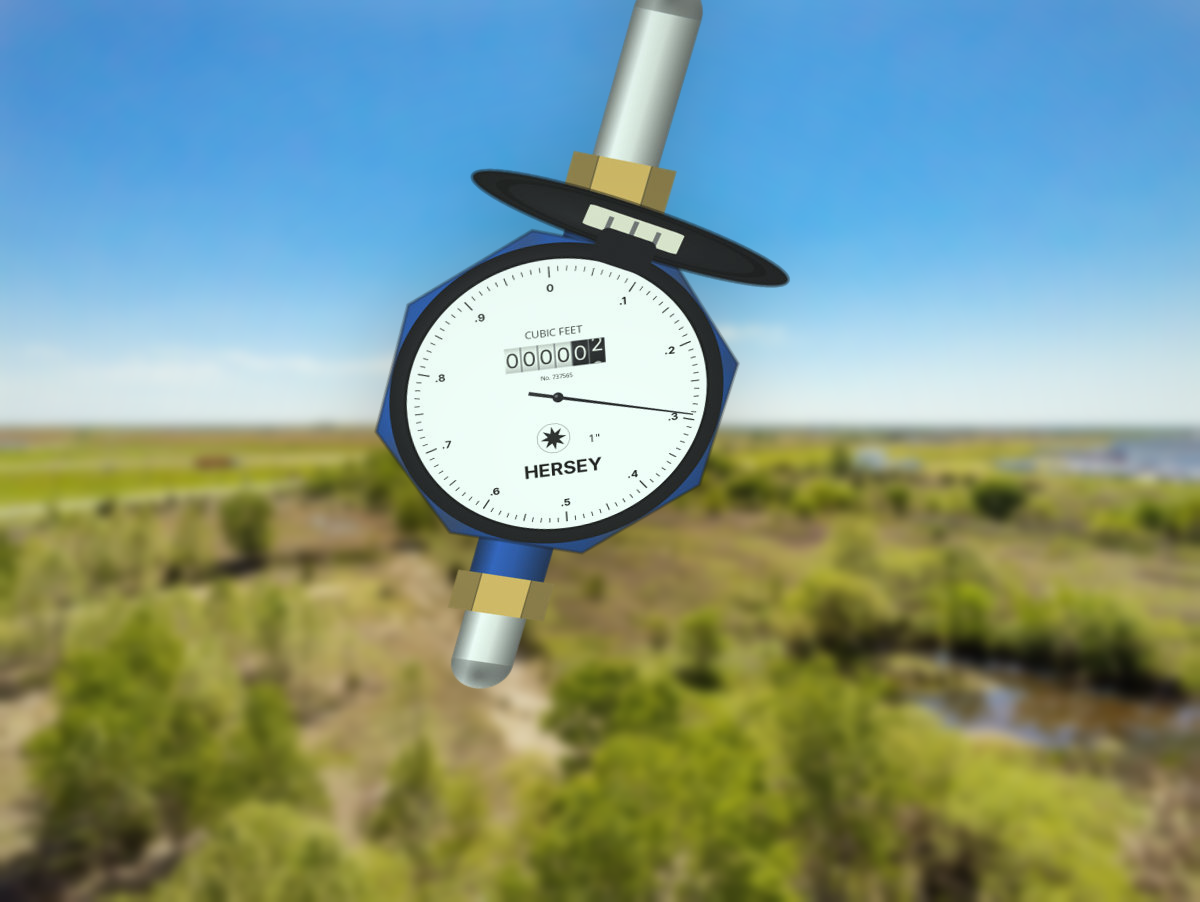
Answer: 2.29 ft³
